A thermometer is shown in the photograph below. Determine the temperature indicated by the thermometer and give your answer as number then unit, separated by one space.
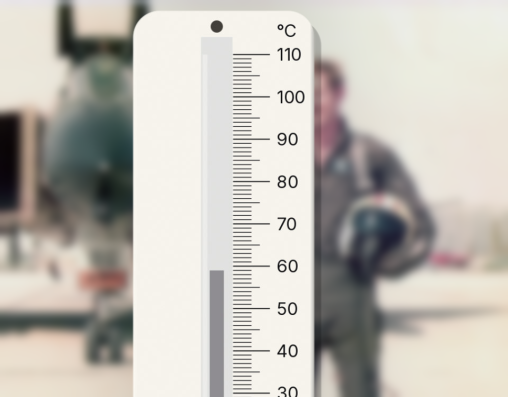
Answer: 59 °C
